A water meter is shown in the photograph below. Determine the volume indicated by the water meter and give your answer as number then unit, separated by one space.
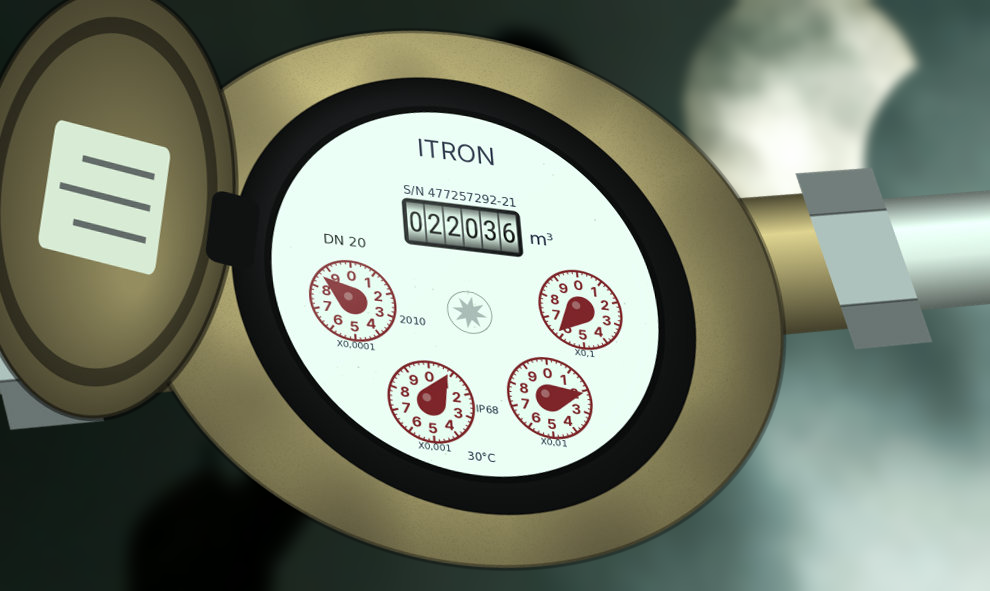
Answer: 22036.6208 m³
